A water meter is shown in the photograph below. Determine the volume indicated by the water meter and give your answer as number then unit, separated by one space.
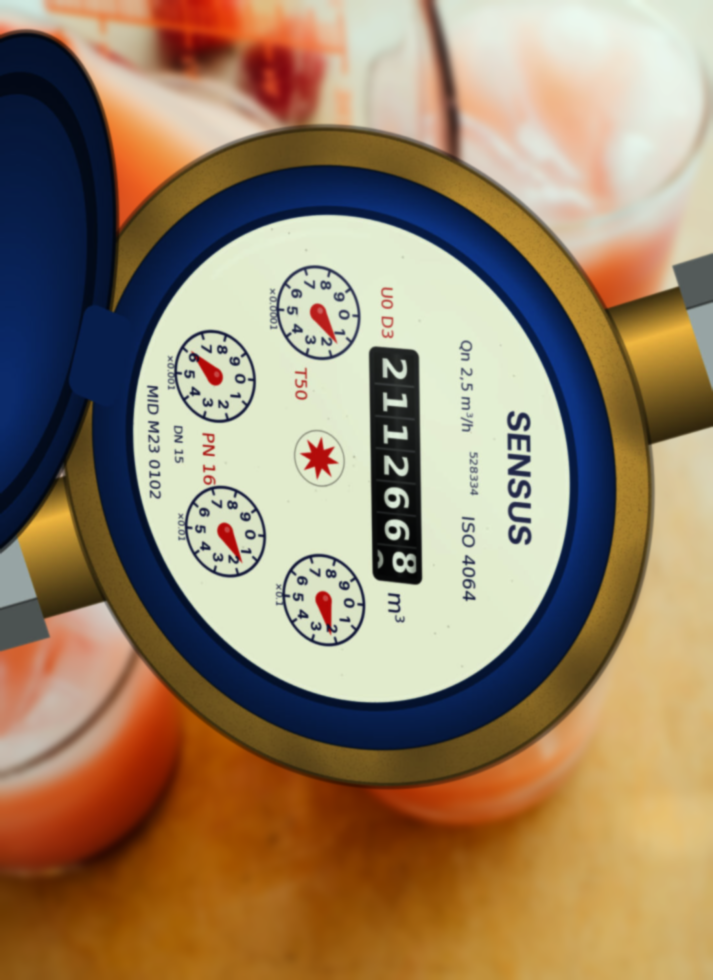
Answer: 2112668.2161 m³
